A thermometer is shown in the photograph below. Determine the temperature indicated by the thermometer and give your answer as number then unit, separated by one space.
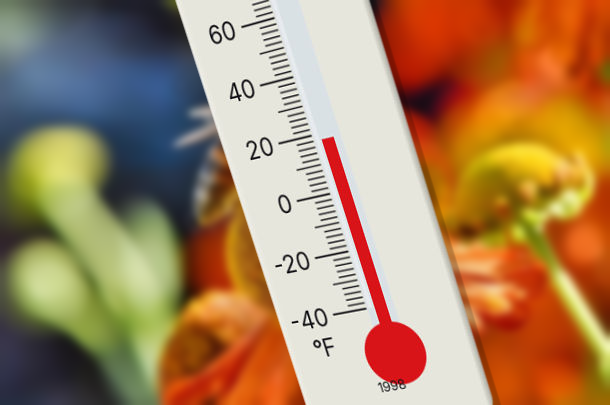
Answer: 18 °F
